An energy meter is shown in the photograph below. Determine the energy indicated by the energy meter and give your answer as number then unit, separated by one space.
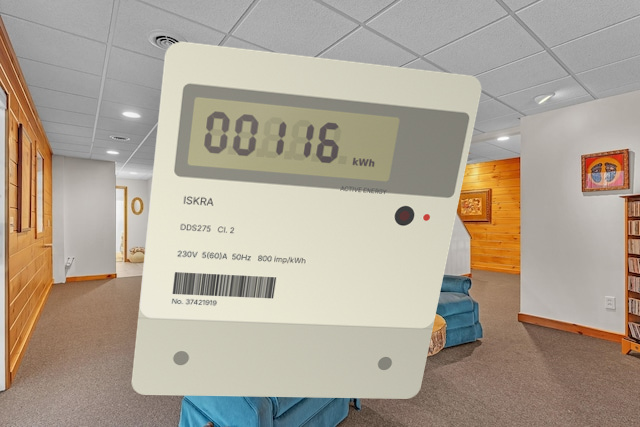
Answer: 116 kWh
